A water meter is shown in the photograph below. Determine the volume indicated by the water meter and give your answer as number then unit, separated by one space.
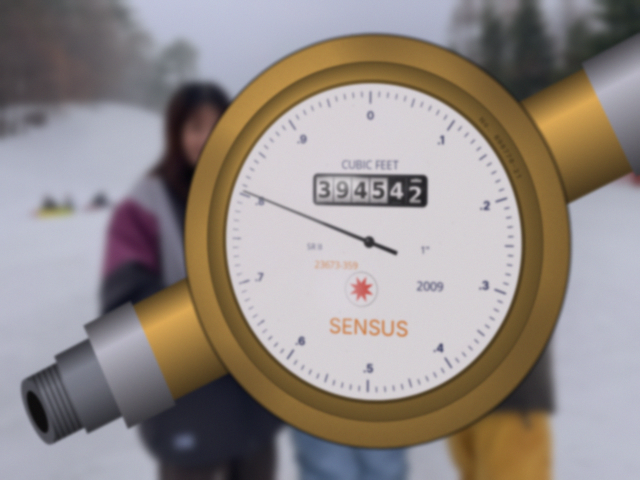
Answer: 394541.80 ft³
